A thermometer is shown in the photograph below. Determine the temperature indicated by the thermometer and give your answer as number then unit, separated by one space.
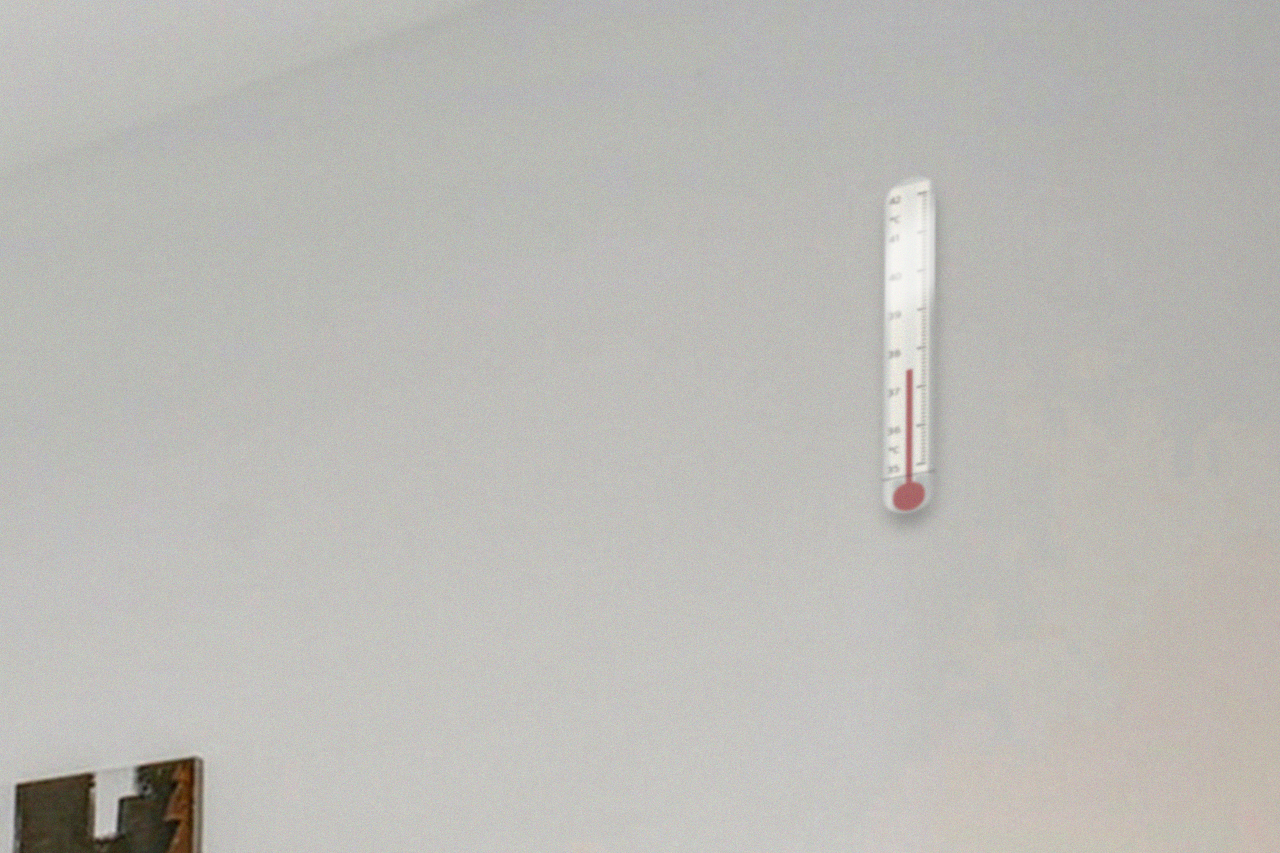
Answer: 37.5 °C
